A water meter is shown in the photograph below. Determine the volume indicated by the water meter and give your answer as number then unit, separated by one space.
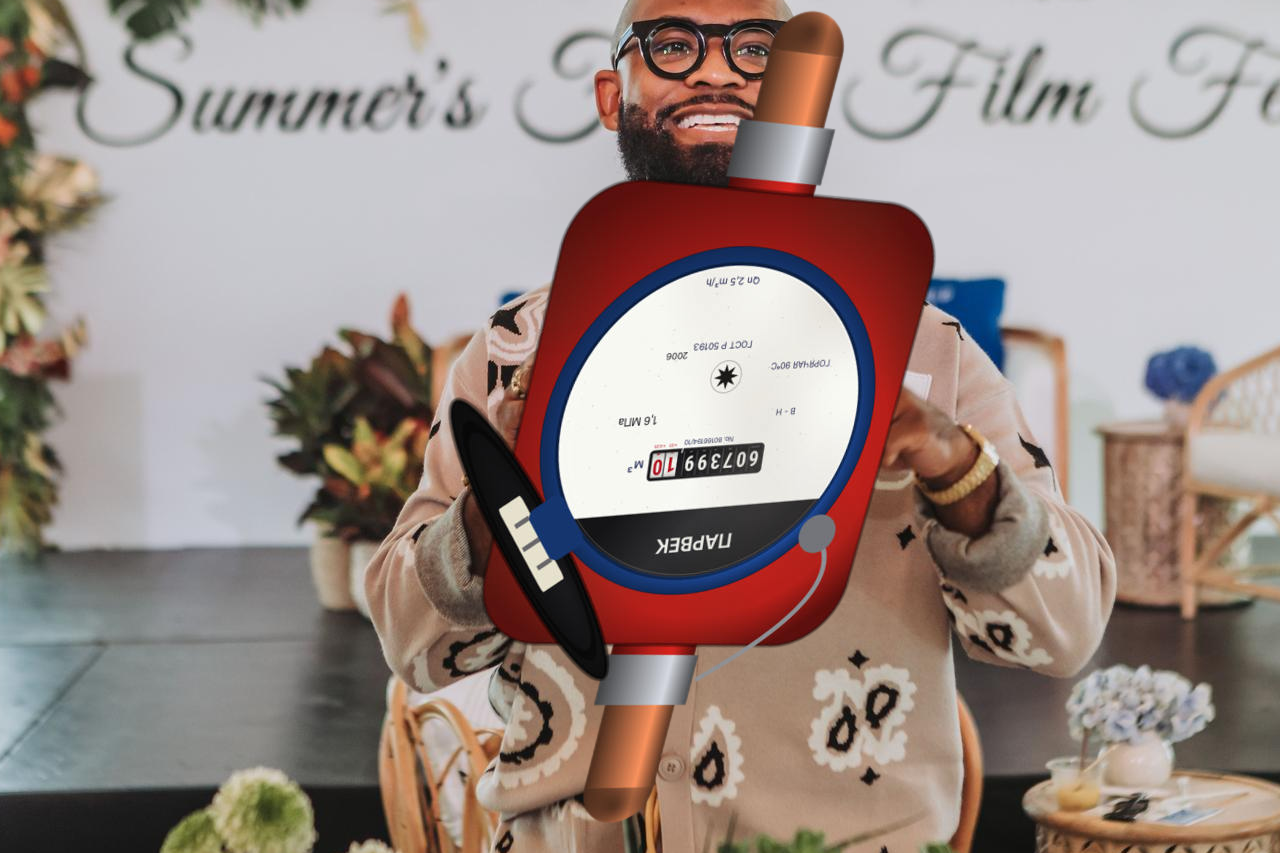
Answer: 607399.10 m³
